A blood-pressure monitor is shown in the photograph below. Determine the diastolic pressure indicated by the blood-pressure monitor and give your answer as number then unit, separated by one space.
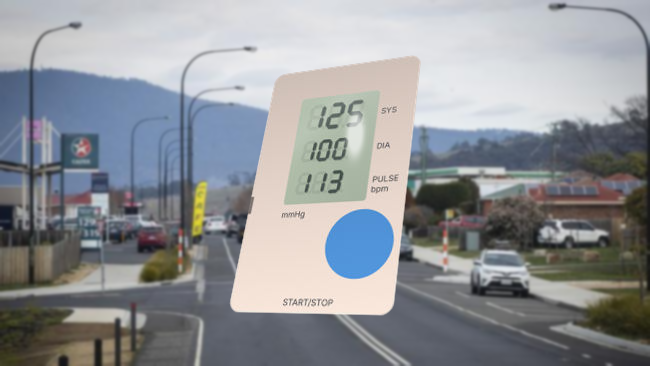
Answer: 100 mmHg
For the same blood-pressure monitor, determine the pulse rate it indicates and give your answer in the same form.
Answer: 113 bpm
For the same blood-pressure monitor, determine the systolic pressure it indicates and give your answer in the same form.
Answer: 125 mmHg
